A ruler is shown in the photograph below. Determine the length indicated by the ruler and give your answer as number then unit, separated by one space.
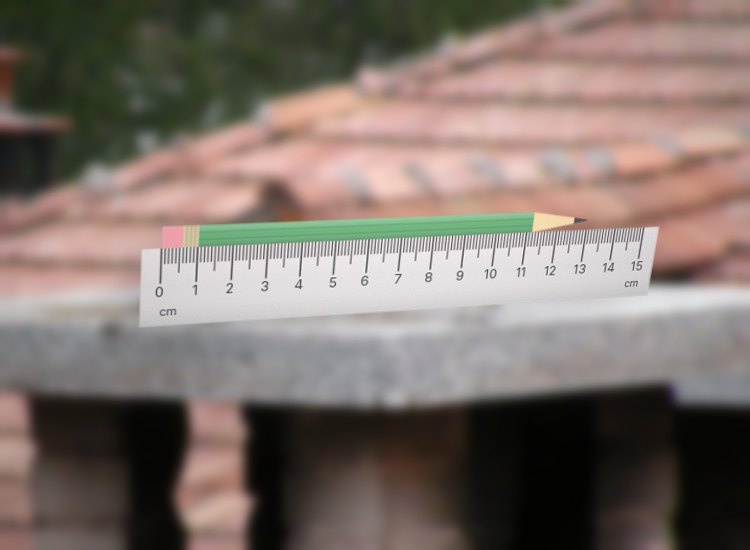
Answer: 13 cm
